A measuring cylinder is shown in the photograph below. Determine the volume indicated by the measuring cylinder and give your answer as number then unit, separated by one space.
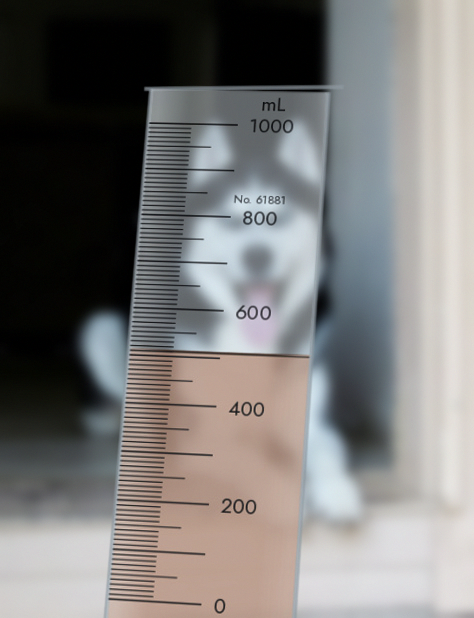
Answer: 510 mL
